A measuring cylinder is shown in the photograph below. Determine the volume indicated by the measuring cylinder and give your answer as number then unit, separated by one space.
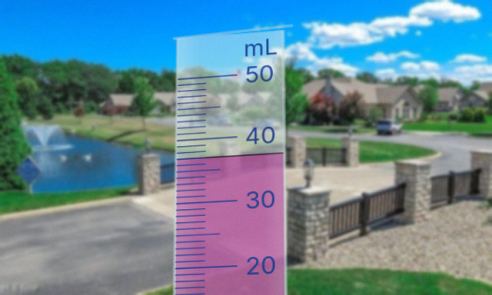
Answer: 37 mL
